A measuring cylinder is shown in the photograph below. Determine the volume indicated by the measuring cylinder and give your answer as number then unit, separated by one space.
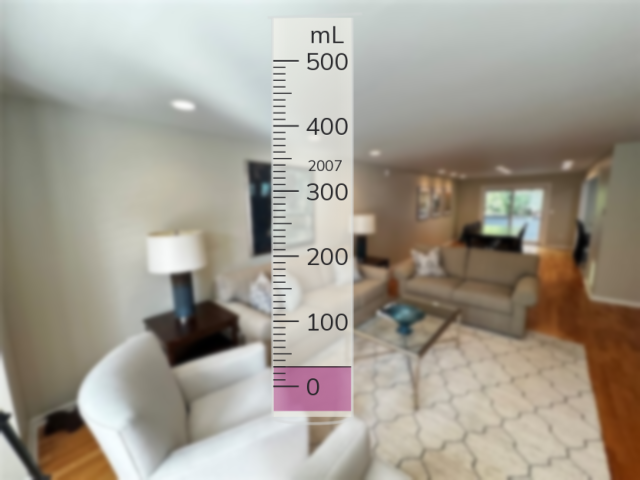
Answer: 30 mL
